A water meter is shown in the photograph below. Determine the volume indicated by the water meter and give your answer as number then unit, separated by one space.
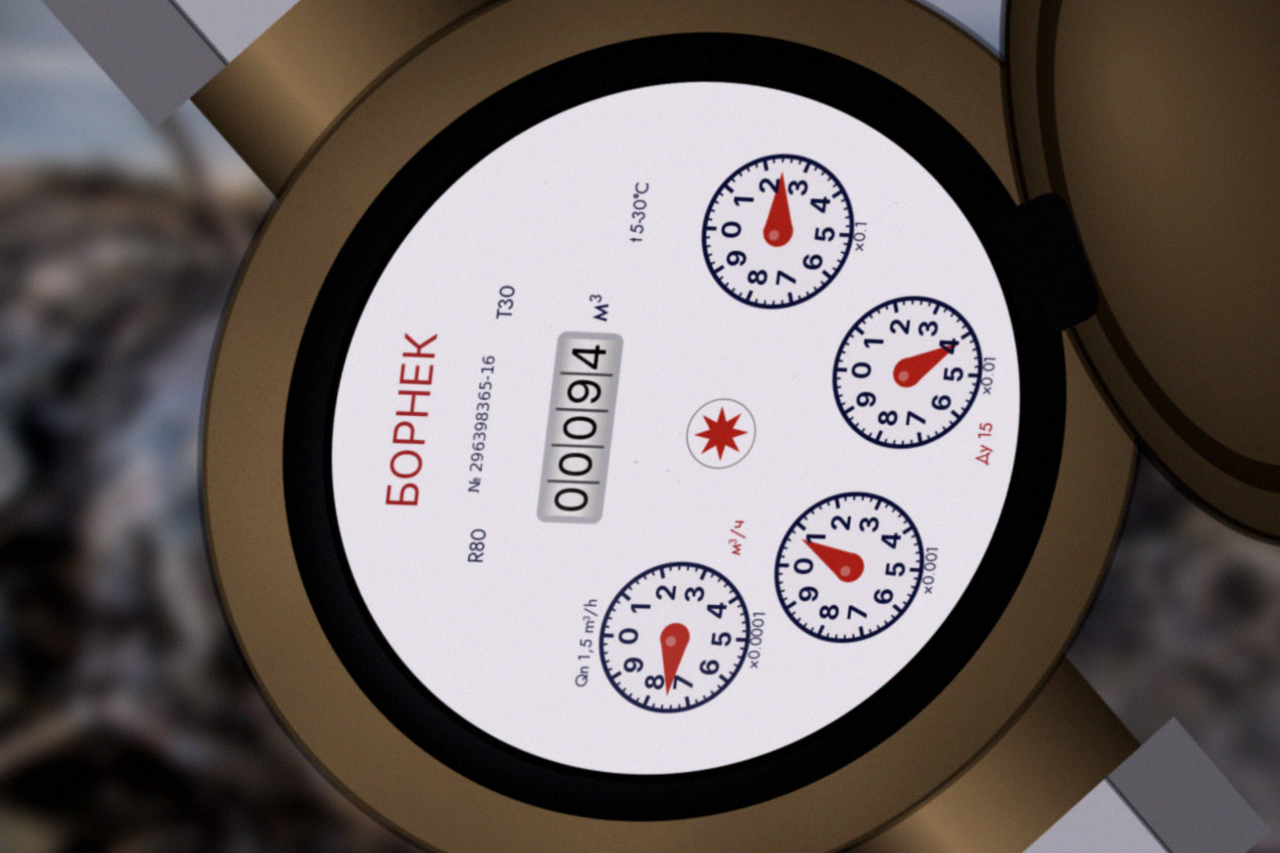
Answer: 94.2407 m³
